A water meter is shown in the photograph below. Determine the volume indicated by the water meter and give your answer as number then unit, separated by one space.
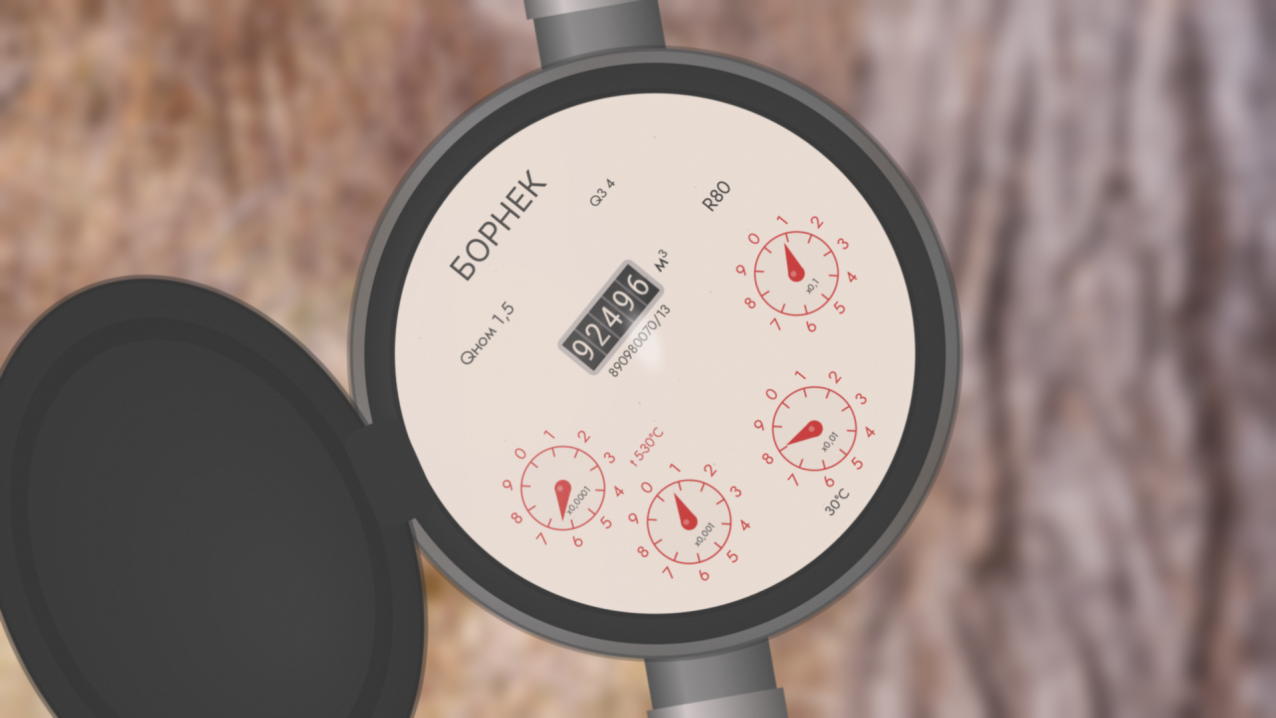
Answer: 92496.0806 m³
